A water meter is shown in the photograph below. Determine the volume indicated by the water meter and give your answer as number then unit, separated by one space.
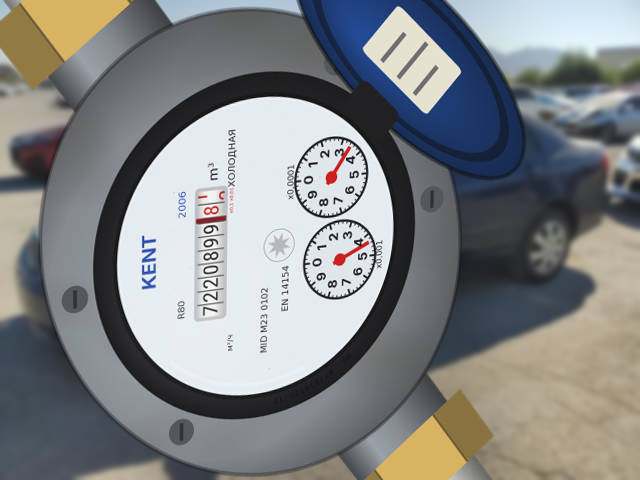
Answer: 7220899.8143 m³
